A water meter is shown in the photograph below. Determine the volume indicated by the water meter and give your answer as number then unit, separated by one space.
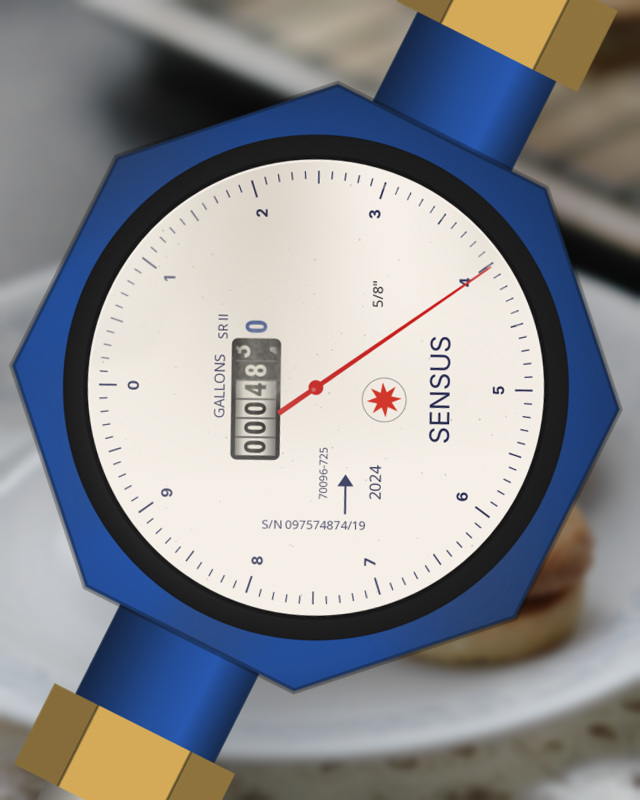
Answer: 4834.0 gal
